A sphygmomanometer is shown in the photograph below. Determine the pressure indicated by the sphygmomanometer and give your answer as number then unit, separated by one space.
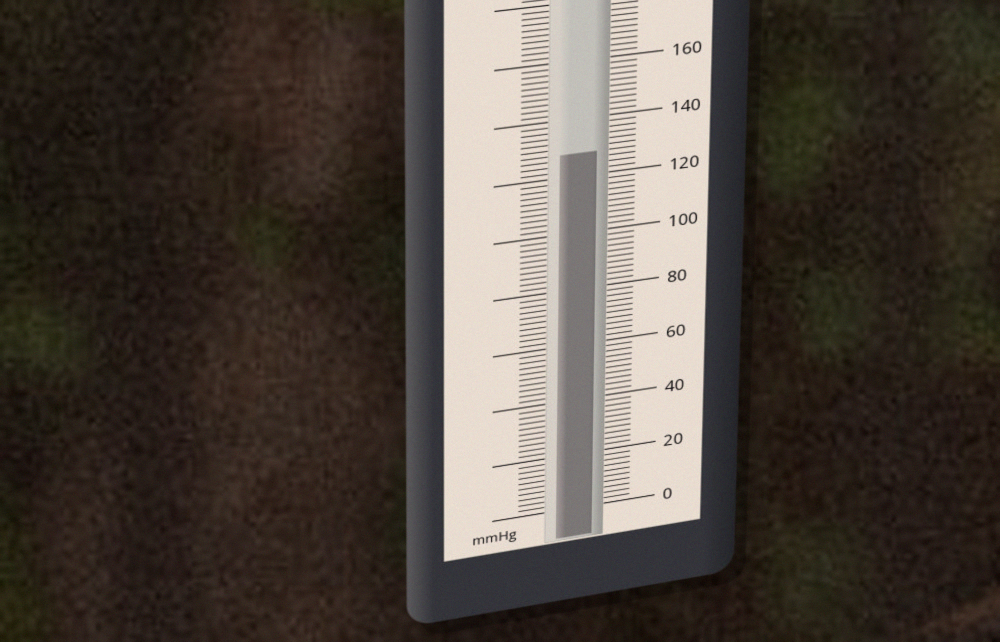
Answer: 128 mmHg
